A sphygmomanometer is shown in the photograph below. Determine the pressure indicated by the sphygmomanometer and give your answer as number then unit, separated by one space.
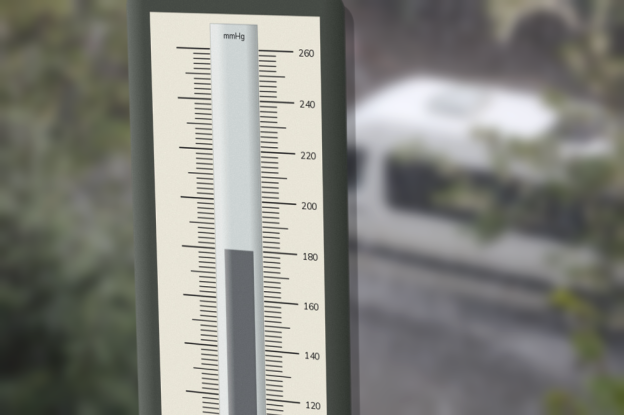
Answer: 180 mmHg
